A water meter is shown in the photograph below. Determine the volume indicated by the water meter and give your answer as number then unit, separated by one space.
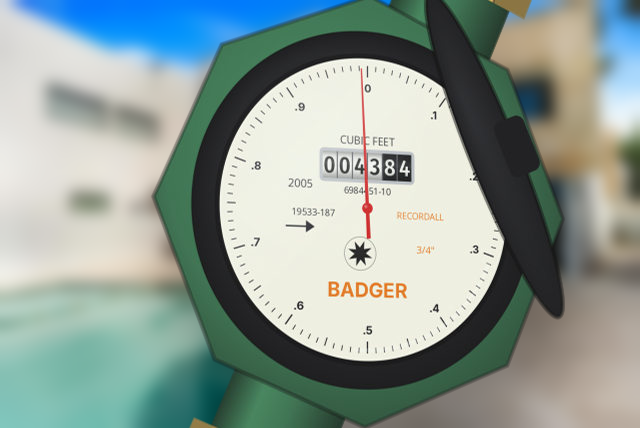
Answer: 4383.99 ft³
